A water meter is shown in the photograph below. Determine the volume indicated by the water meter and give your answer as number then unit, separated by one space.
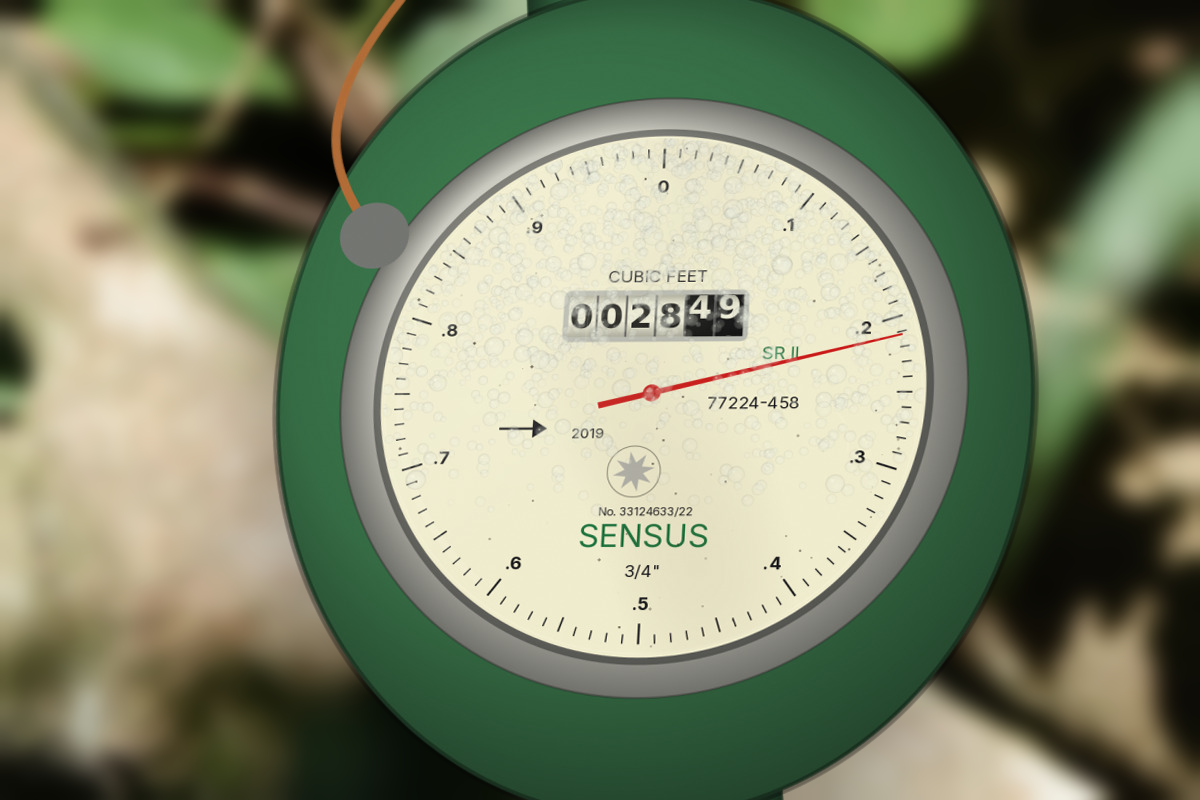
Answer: 2849.21 ft³
